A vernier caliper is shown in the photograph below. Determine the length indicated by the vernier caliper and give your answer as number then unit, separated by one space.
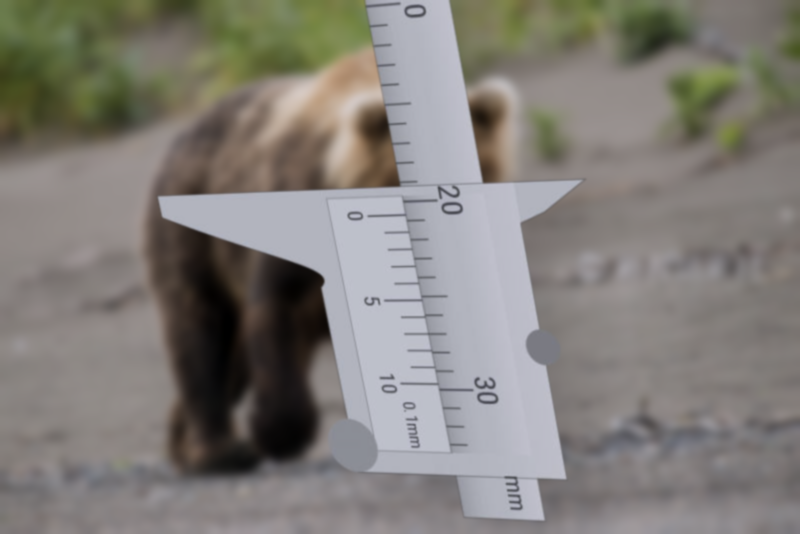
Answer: 20.7 mm
